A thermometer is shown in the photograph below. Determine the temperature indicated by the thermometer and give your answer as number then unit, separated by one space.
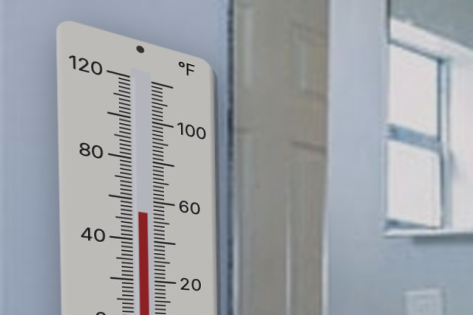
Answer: 54 °F
